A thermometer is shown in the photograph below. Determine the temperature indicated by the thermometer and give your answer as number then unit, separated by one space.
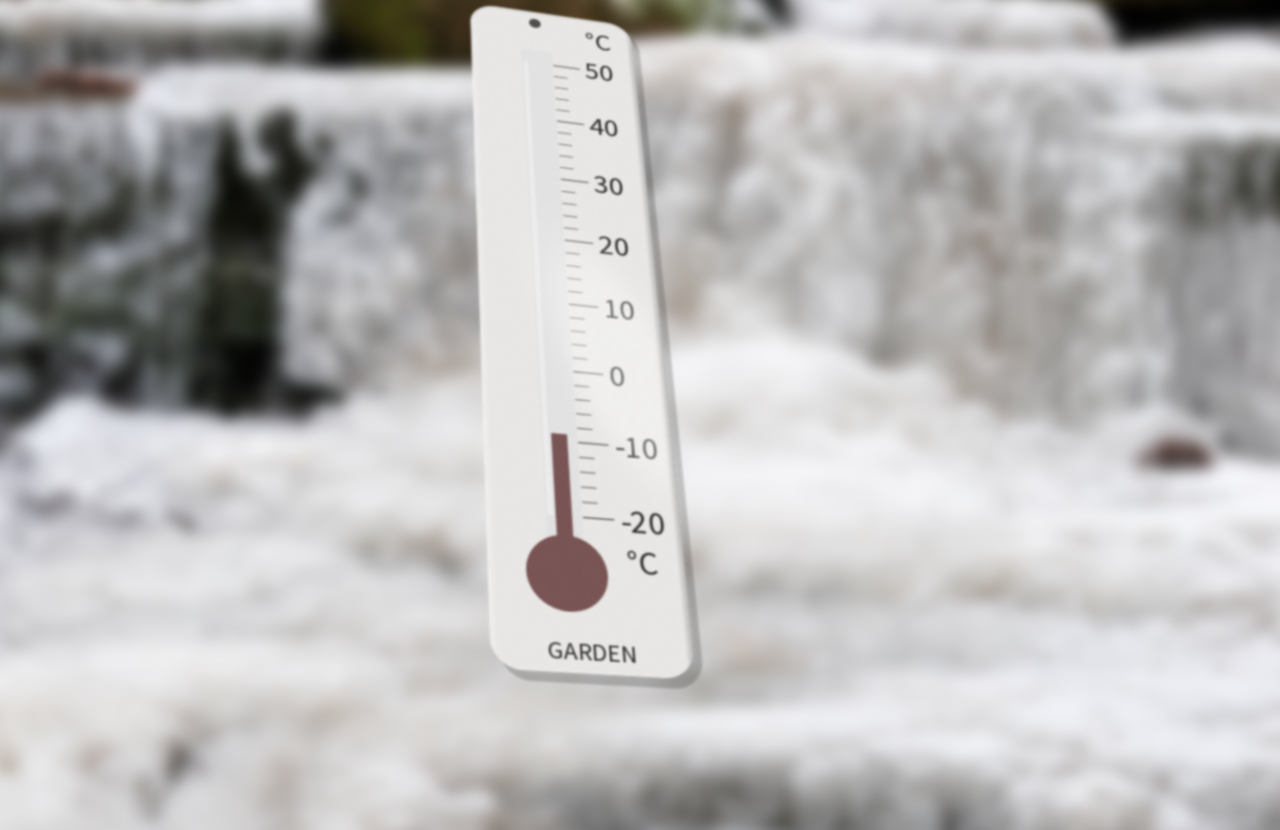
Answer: -9 °C
